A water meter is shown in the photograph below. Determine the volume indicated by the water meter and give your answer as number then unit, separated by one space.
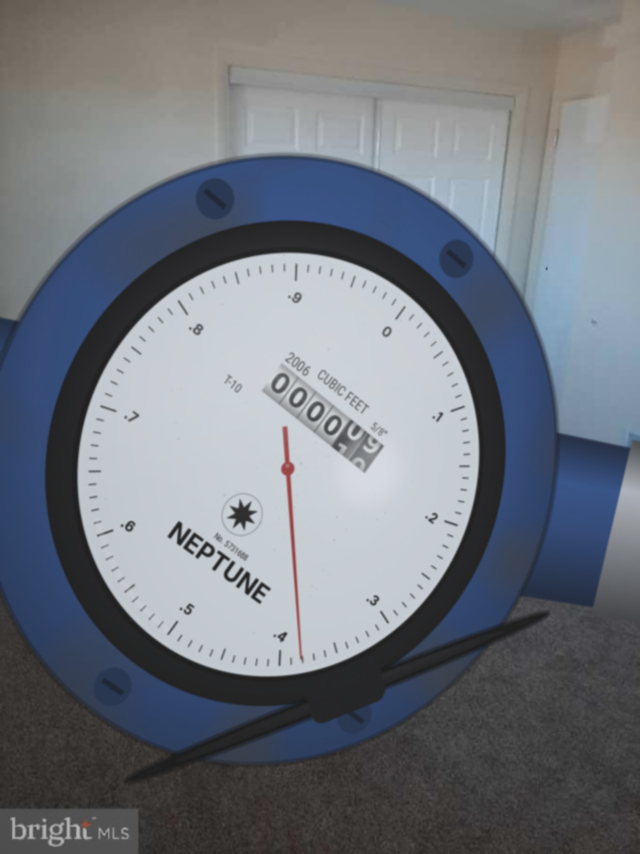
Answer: 9.38 ft³
